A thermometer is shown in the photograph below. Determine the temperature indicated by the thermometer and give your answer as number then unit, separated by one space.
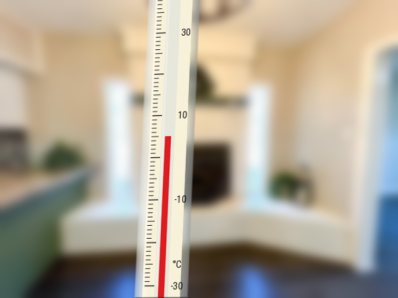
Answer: 5 °C
